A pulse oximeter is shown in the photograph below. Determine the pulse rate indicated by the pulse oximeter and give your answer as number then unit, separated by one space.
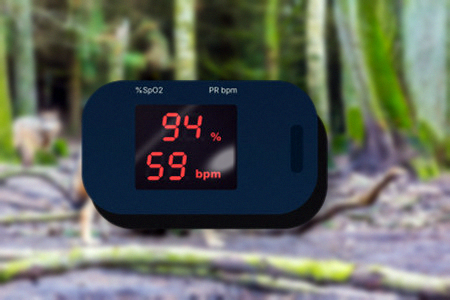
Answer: 59 bpm
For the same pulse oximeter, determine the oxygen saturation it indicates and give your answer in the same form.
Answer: 94 %
